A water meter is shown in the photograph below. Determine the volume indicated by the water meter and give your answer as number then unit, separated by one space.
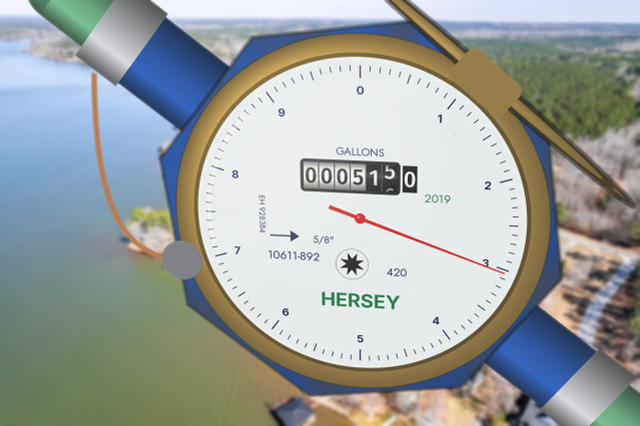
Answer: 5153.0 gal
